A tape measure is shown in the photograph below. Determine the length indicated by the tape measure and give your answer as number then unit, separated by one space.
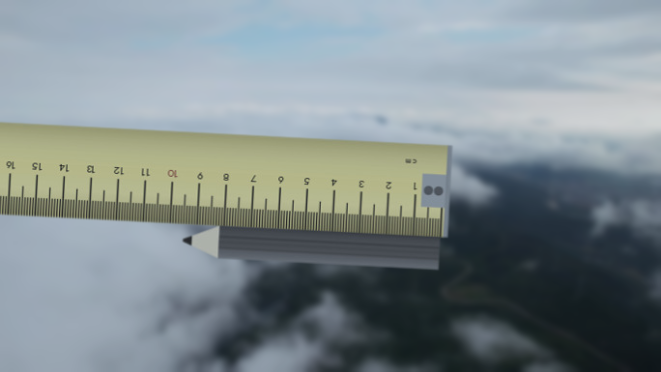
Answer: 9.5 cm
